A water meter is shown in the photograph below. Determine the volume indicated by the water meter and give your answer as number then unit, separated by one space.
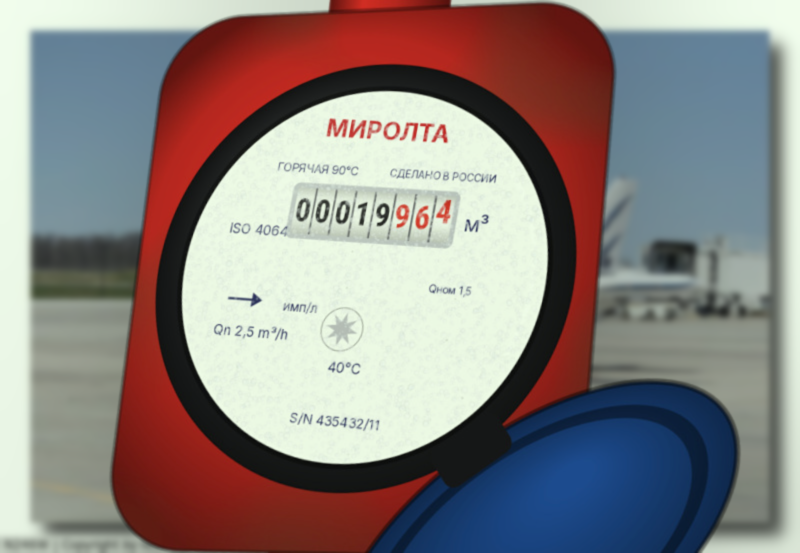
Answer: 19.964 m³
